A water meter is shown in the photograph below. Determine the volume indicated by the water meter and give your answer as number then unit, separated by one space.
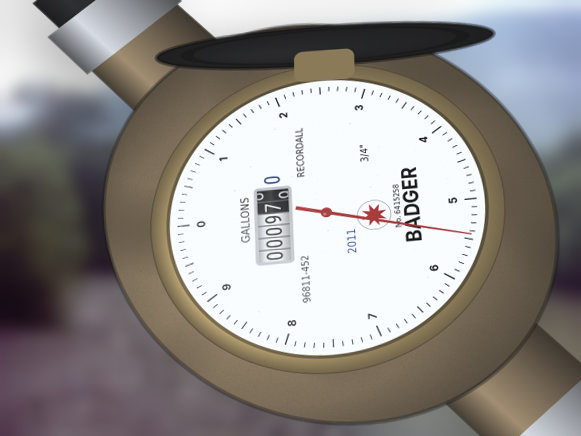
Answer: 9785.4 gal
